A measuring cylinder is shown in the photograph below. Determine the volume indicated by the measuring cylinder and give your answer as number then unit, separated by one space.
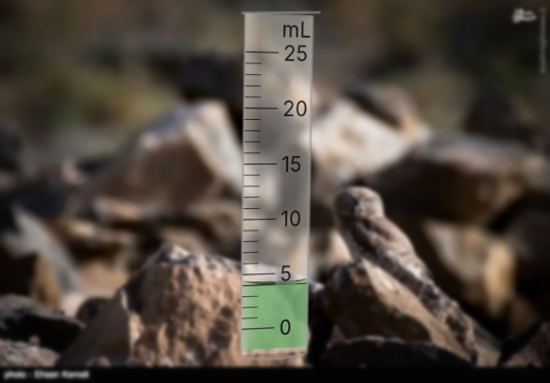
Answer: 4 mL
